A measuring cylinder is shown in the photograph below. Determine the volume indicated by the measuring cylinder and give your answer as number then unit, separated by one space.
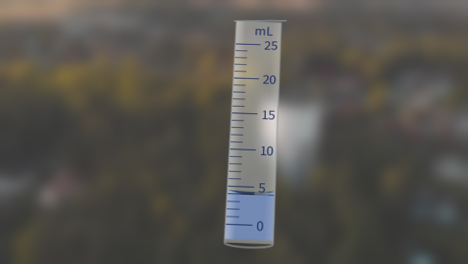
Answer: 4 mL
